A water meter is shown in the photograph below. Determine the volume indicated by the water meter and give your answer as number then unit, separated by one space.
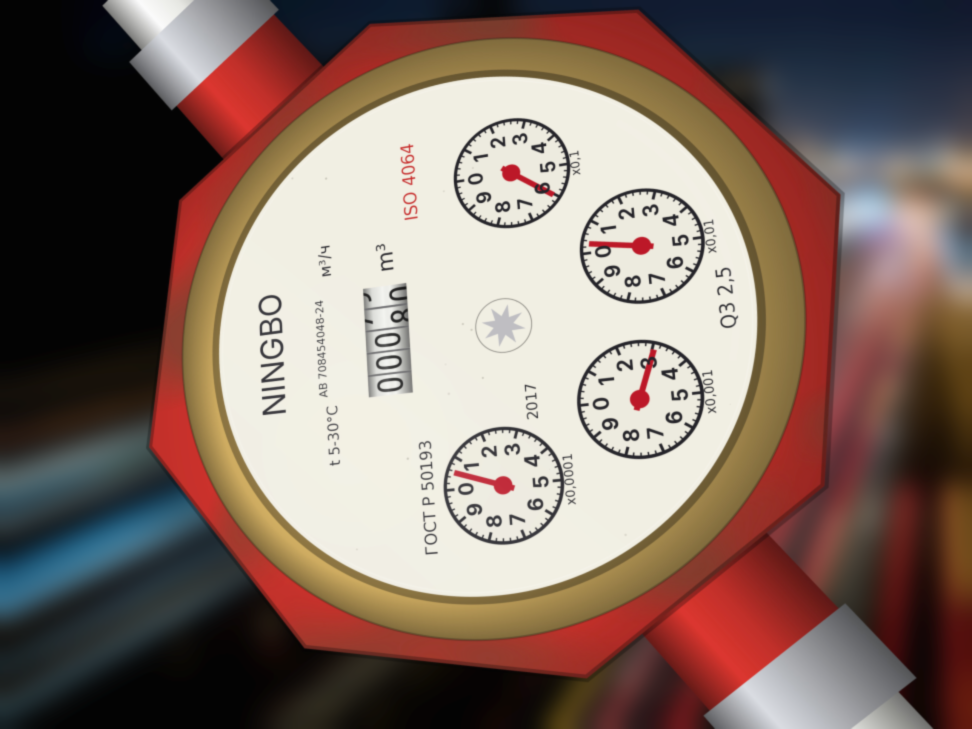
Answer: 79.6030 m³
